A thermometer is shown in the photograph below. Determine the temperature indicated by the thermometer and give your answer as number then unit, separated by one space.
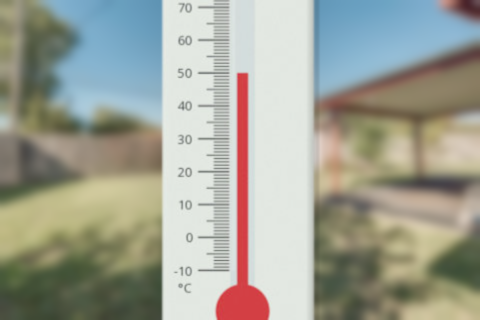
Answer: 50 °C
